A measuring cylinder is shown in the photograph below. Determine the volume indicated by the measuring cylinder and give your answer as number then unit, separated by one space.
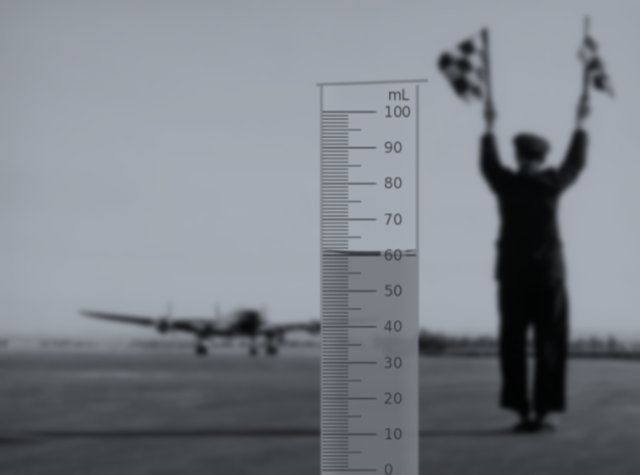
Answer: 60 mL
